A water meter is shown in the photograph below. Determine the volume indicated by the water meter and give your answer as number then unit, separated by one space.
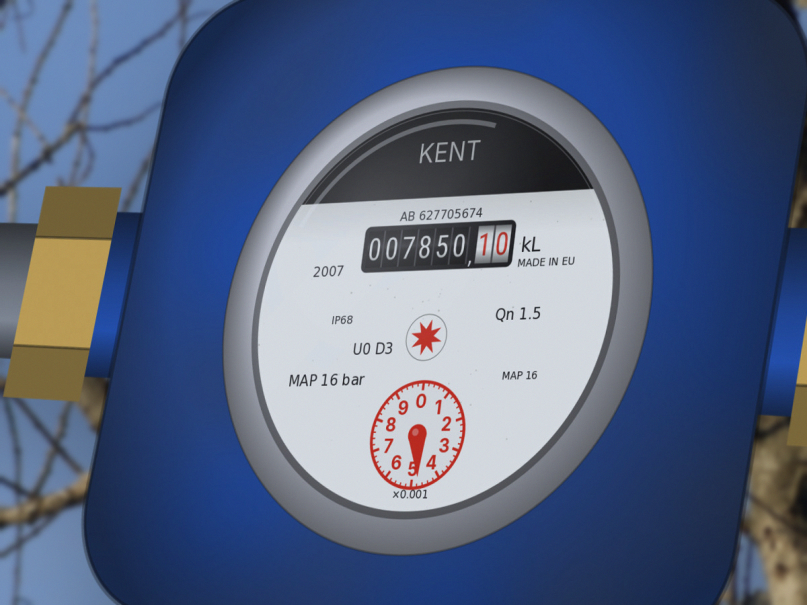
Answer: 7850.104 kL
